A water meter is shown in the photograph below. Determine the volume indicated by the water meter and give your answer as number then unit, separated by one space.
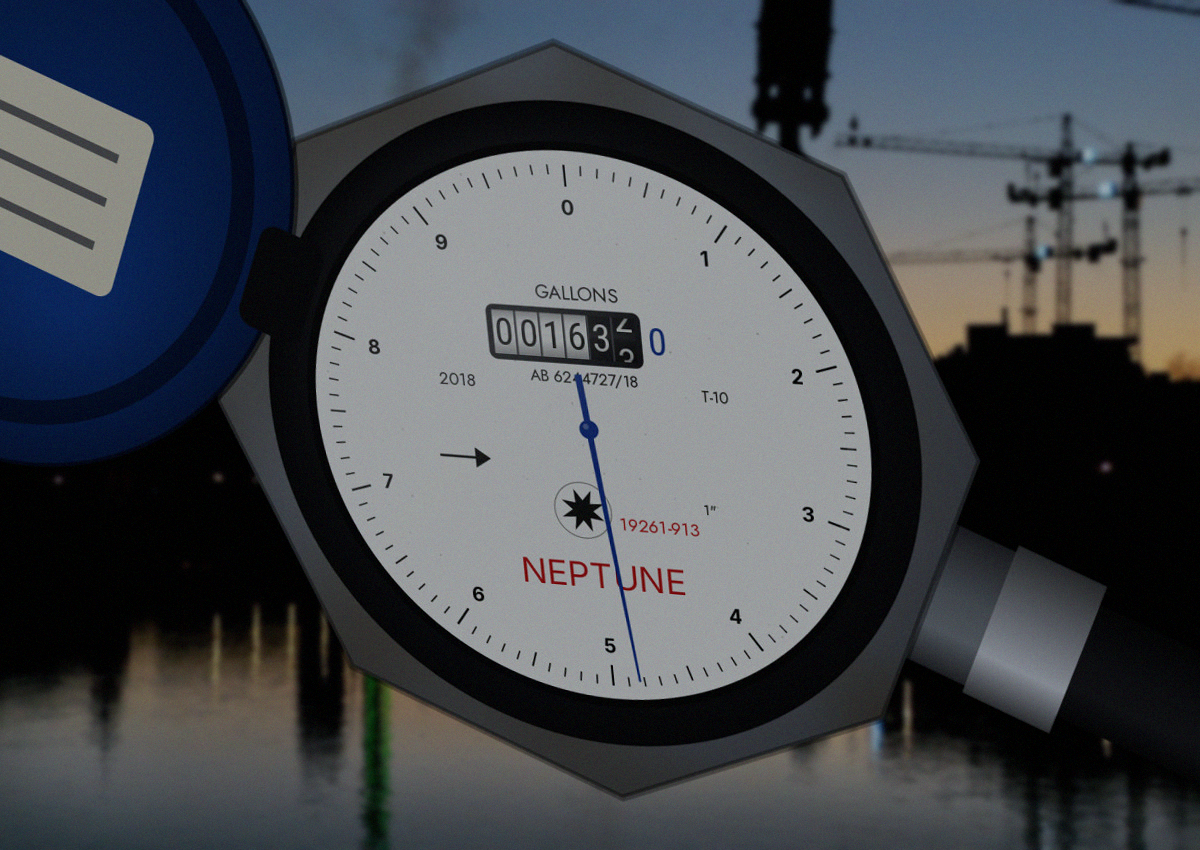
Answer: 16324.8 gal
